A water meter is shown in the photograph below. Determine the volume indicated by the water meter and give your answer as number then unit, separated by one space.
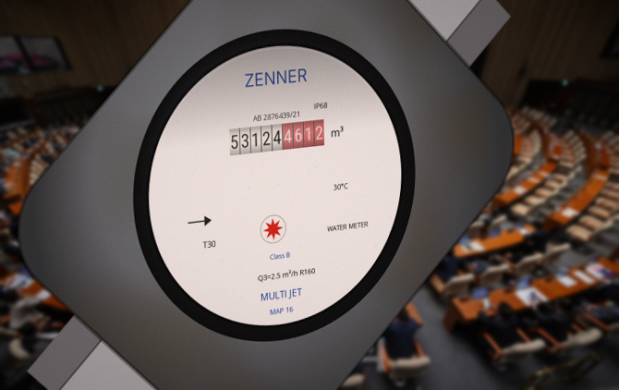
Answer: 53124.4612 m³
